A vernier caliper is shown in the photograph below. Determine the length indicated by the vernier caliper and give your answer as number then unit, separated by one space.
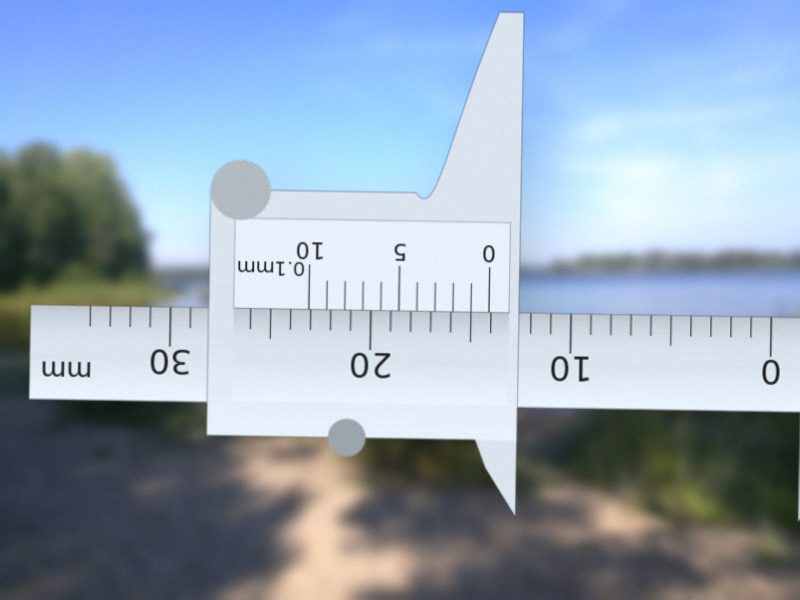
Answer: 14.1 mm
